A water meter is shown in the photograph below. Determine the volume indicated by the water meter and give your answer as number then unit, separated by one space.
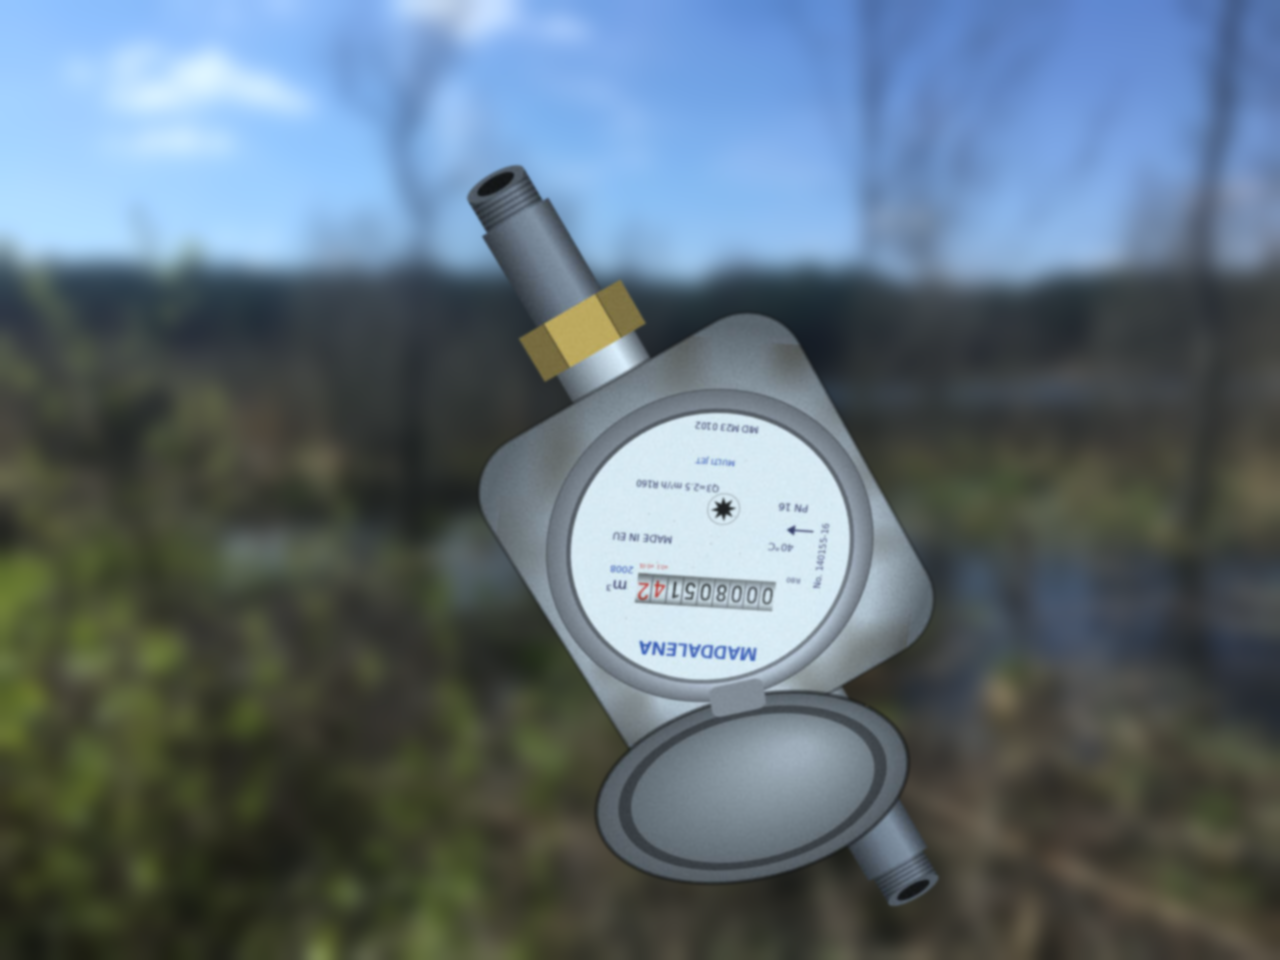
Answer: 8051.42 m³
